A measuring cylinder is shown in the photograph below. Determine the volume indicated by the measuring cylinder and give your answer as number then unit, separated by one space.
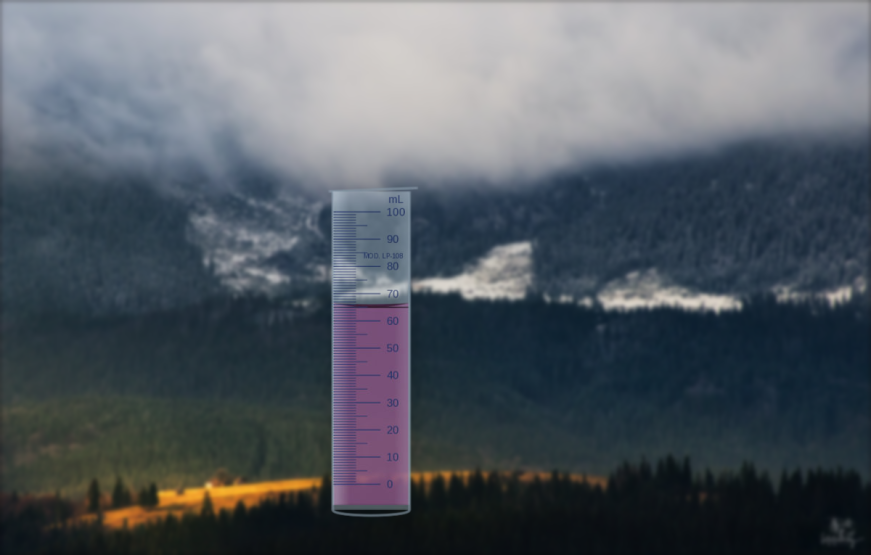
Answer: 65 mL
